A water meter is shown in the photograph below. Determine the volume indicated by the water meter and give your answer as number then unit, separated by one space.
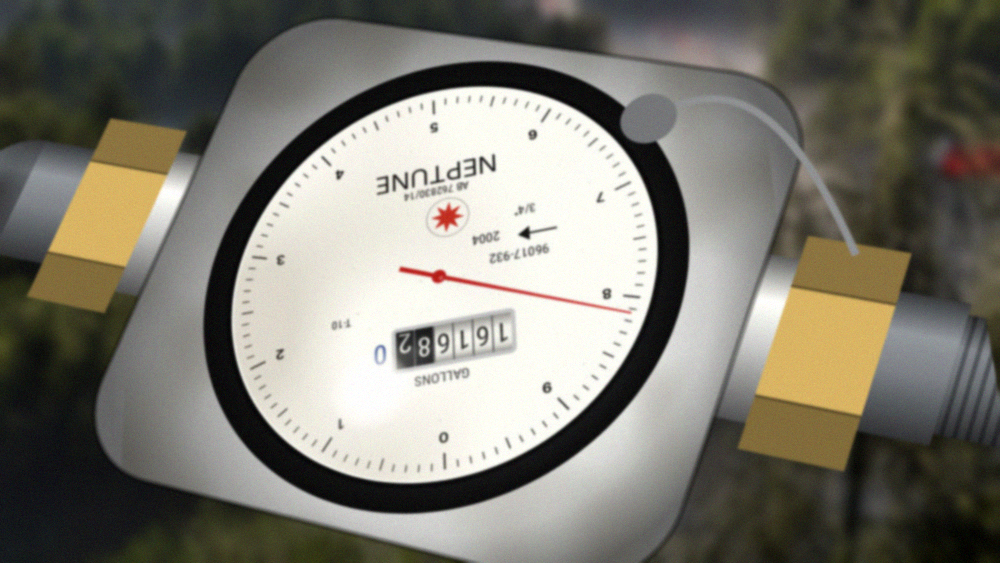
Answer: 1616818.1 gal
